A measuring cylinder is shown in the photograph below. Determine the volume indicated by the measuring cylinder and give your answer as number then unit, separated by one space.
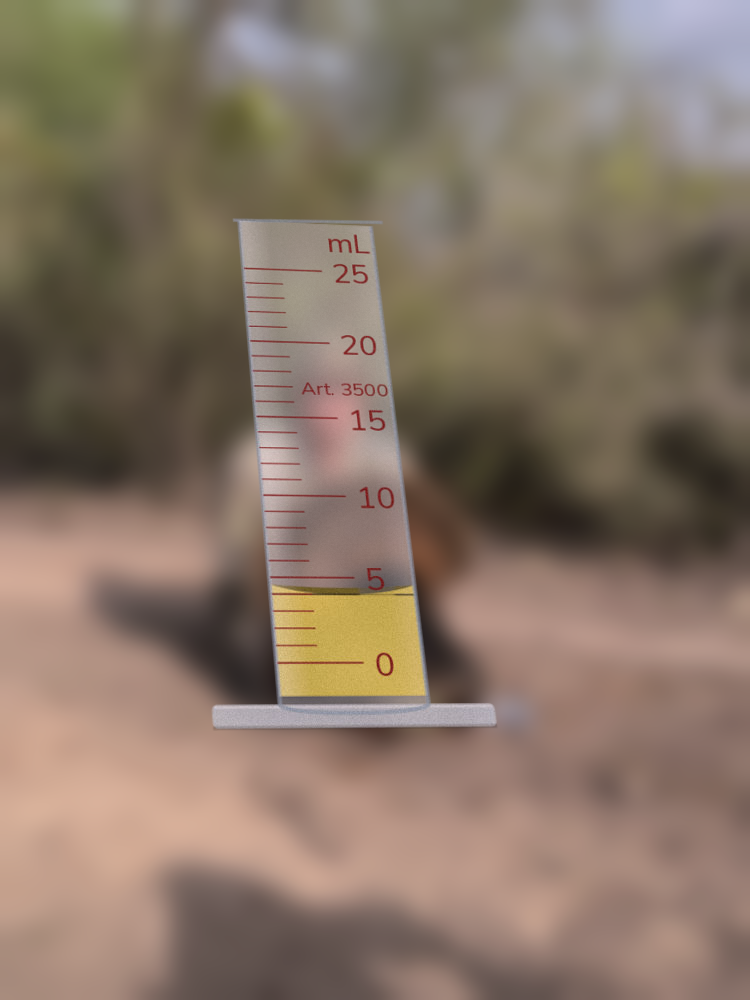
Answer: 4 mL
